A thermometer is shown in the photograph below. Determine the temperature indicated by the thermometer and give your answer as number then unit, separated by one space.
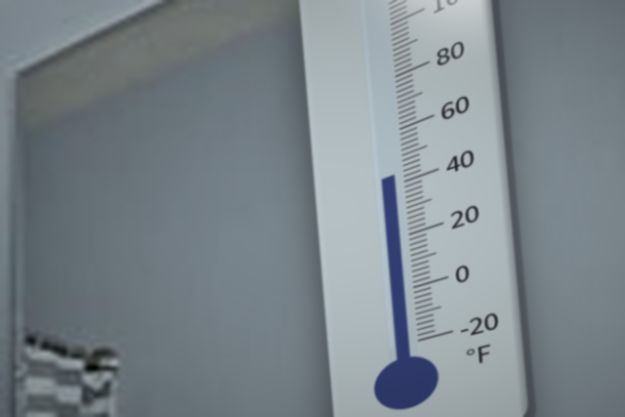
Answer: 44 °F
